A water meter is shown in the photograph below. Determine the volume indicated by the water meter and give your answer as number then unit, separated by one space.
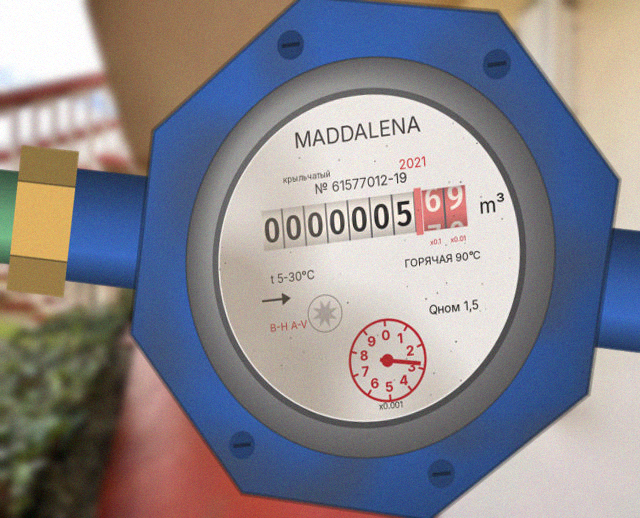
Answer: 5.692 m³
